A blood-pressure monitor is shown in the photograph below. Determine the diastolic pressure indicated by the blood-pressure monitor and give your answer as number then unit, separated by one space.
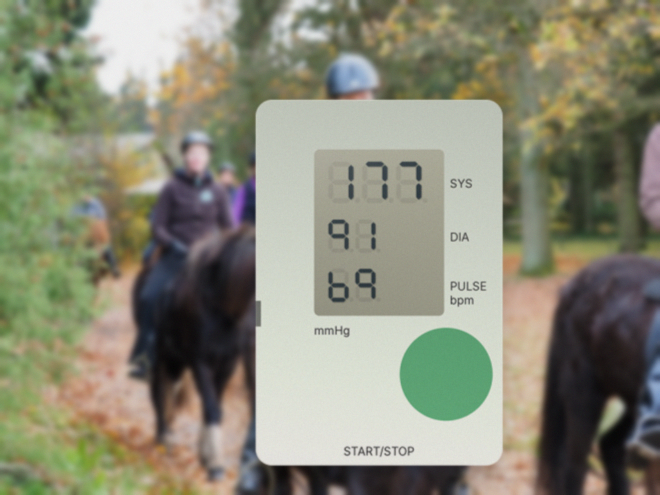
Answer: 91 mmHg
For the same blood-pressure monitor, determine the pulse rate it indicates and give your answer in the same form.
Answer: 69 bpm
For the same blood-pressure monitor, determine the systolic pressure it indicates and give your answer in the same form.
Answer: 177 mmHg
